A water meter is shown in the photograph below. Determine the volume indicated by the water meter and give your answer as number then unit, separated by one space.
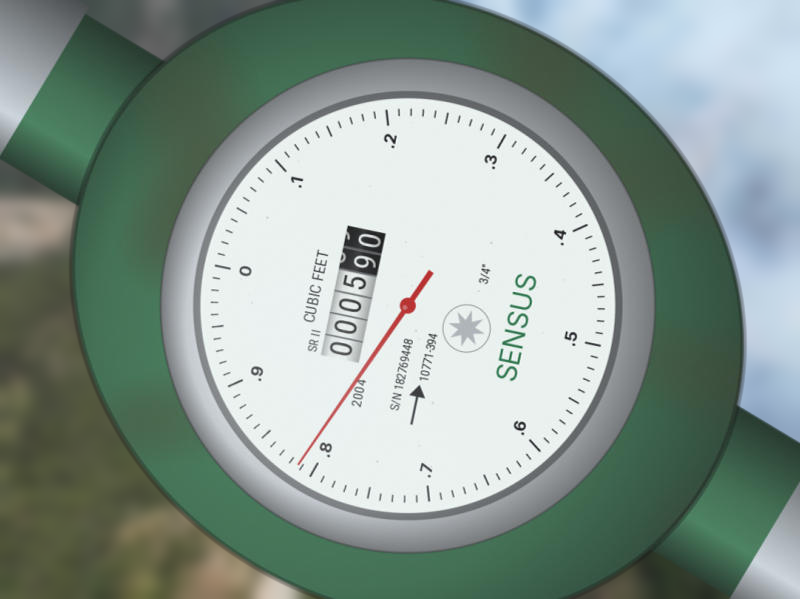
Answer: 589.81 ft³
